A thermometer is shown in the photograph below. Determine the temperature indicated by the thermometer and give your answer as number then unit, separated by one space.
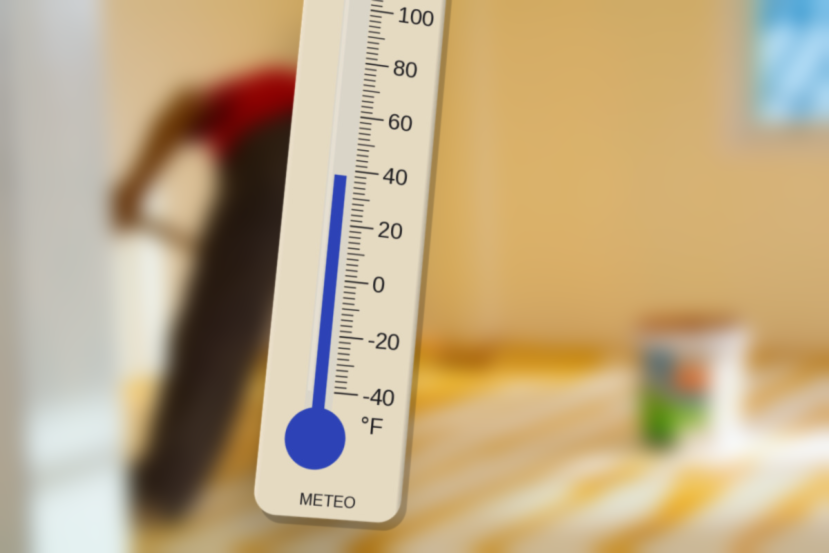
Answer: 38 °F
